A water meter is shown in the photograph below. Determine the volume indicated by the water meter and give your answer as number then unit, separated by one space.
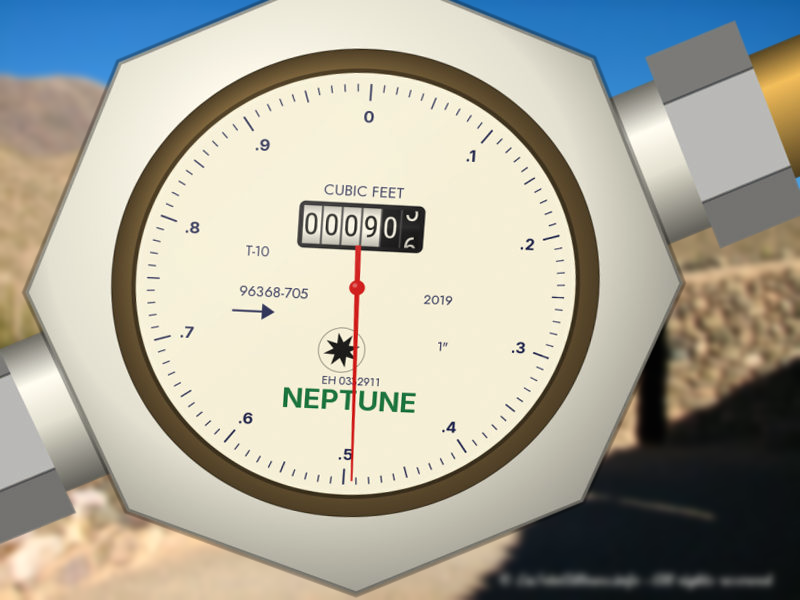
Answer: 905.49 ft³
